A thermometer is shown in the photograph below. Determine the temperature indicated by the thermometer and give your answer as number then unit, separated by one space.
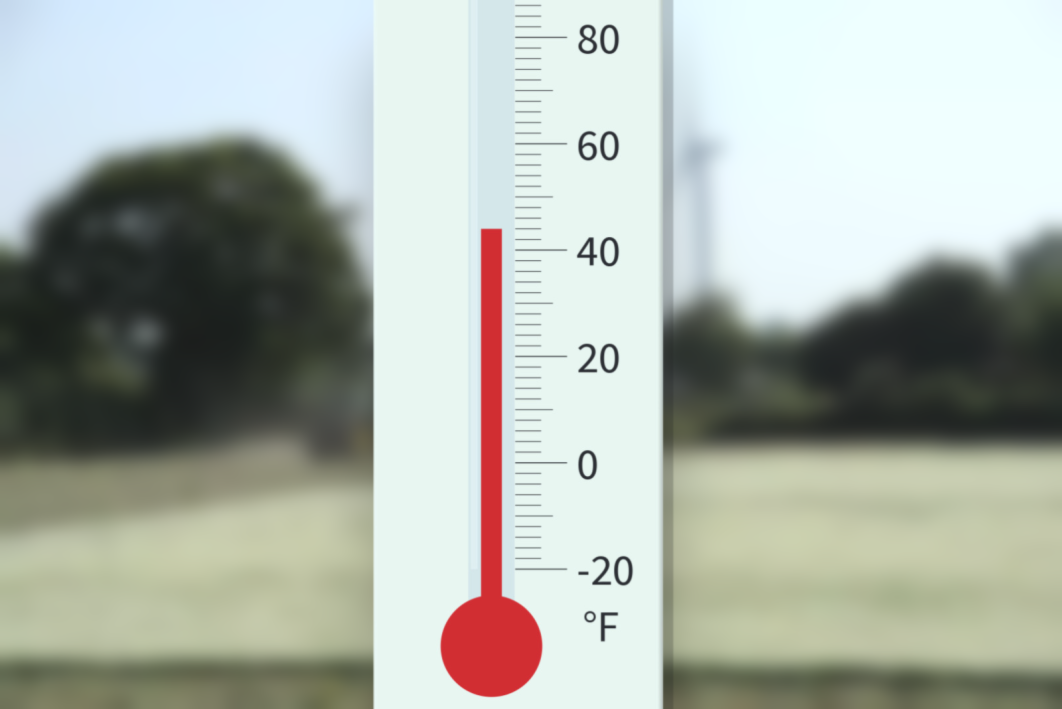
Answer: 44 °F
